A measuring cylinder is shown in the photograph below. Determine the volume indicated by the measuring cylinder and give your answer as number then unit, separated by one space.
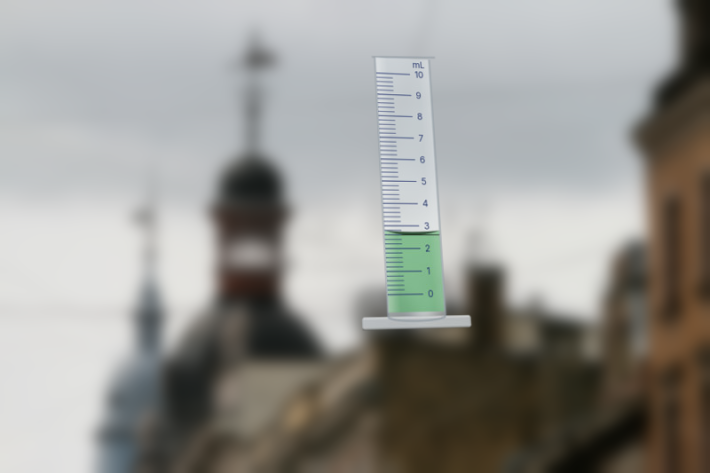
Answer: 2.6 mL
